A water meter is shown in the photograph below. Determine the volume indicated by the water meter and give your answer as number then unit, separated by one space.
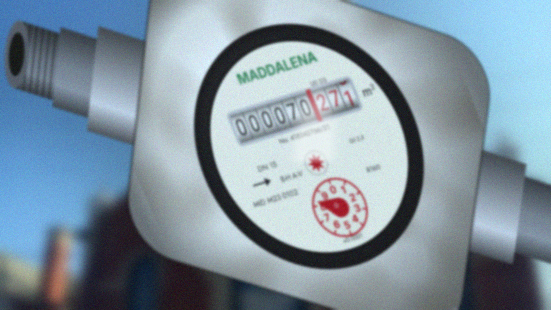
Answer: 70.2708 m³
